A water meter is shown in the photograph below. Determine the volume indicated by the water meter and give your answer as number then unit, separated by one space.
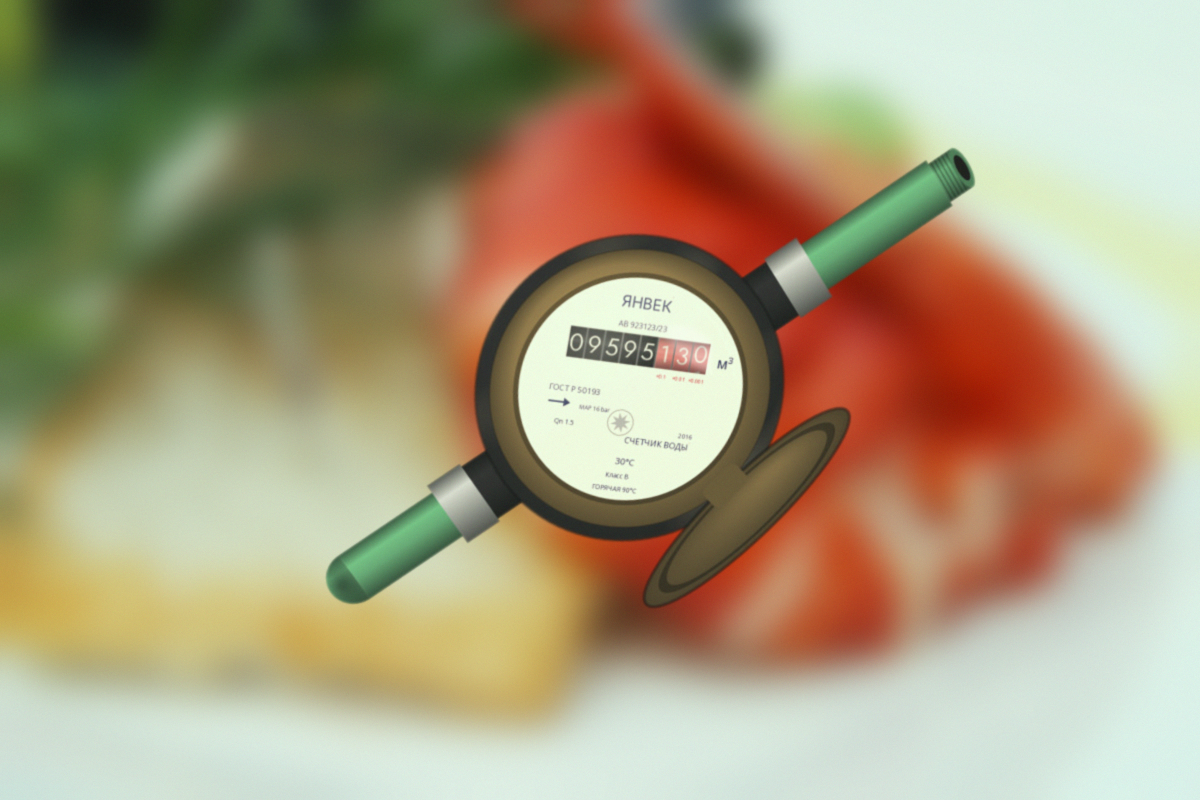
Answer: 9595.130 m³
